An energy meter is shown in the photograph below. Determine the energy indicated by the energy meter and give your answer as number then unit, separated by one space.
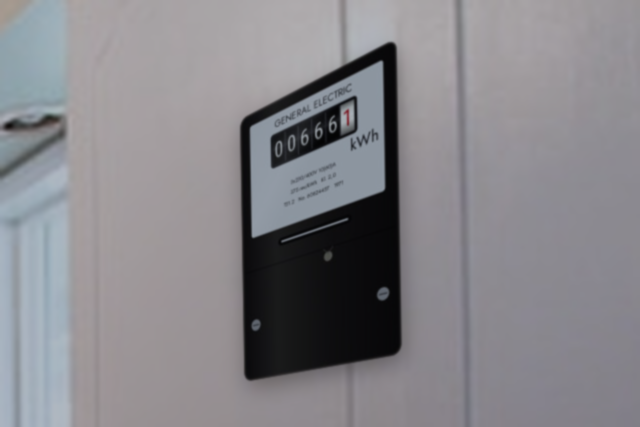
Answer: 666.1 kWh
